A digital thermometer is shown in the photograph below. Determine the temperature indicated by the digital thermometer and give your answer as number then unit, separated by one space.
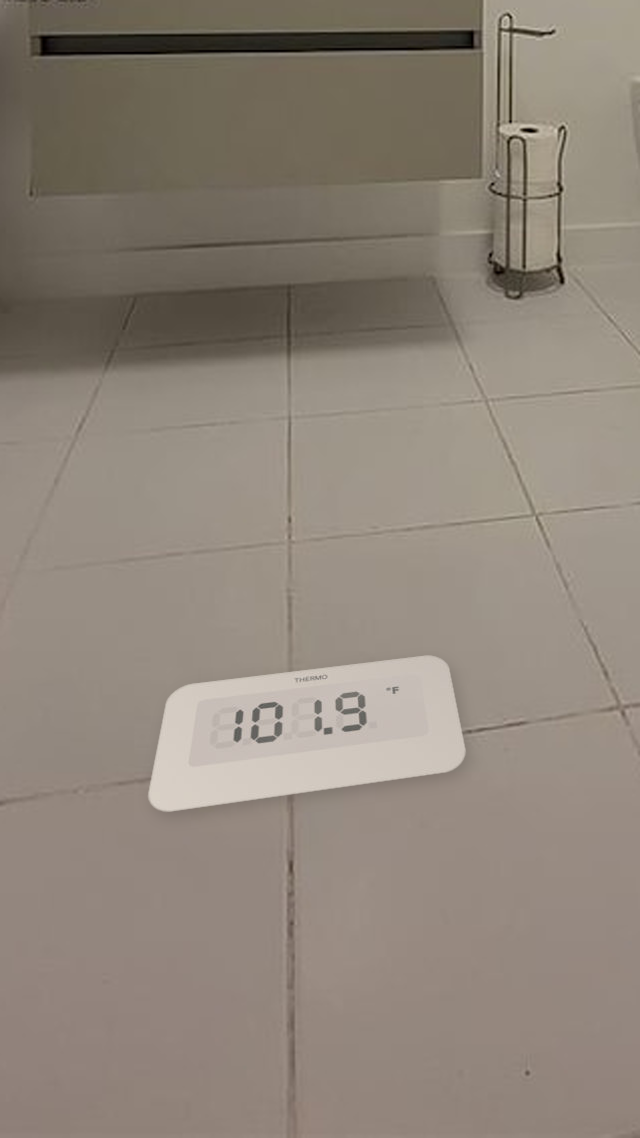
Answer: 101.9 °F
